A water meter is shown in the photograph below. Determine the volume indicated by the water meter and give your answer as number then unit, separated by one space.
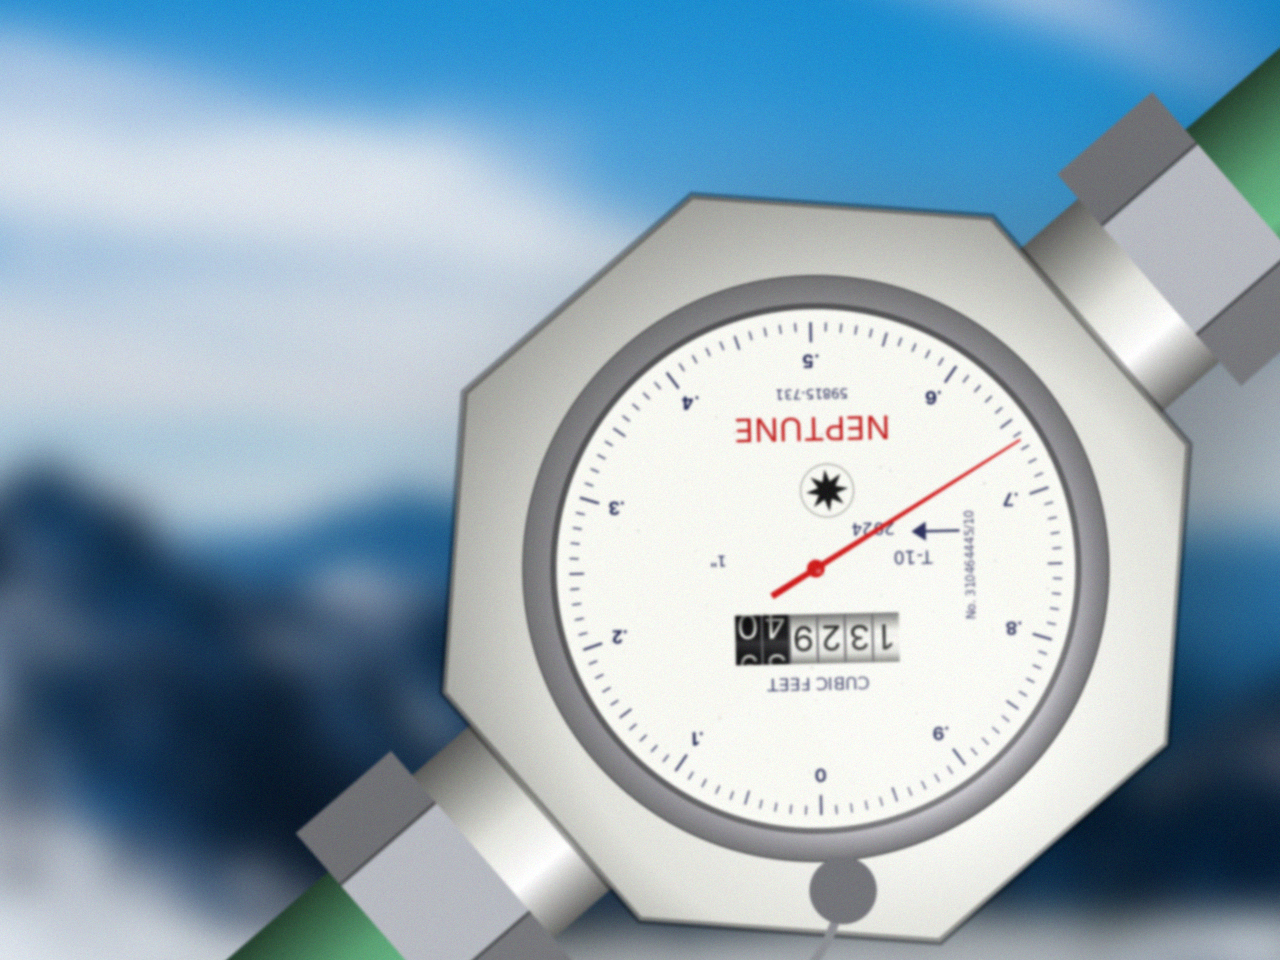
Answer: 132939.66 ft³
